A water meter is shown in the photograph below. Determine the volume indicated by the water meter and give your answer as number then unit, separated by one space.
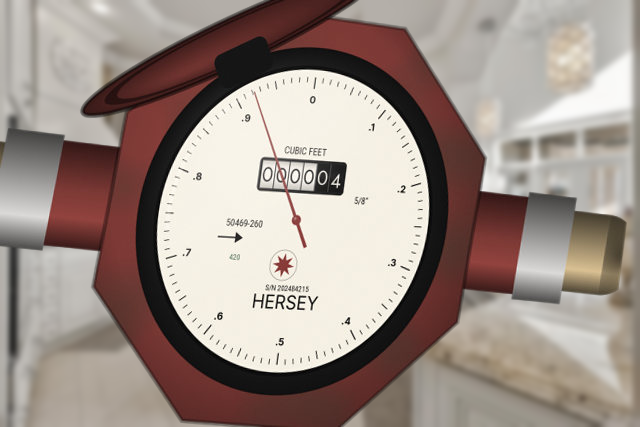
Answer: 3.92 ft³
